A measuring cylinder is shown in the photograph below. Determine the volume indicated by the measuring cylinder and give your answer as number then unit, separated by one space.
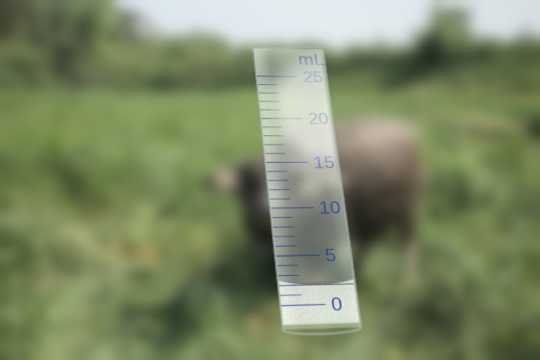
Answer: 2 mL
